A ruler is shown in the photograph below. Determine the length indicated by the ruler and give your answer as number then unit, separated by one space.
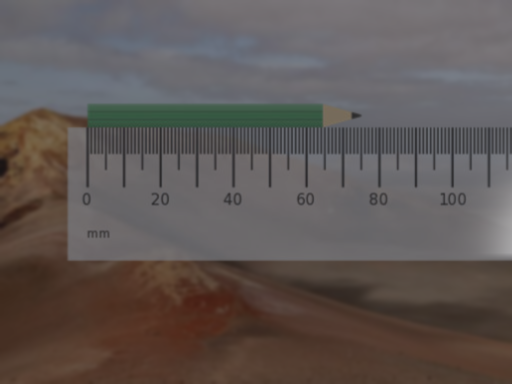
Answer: 75 mm
